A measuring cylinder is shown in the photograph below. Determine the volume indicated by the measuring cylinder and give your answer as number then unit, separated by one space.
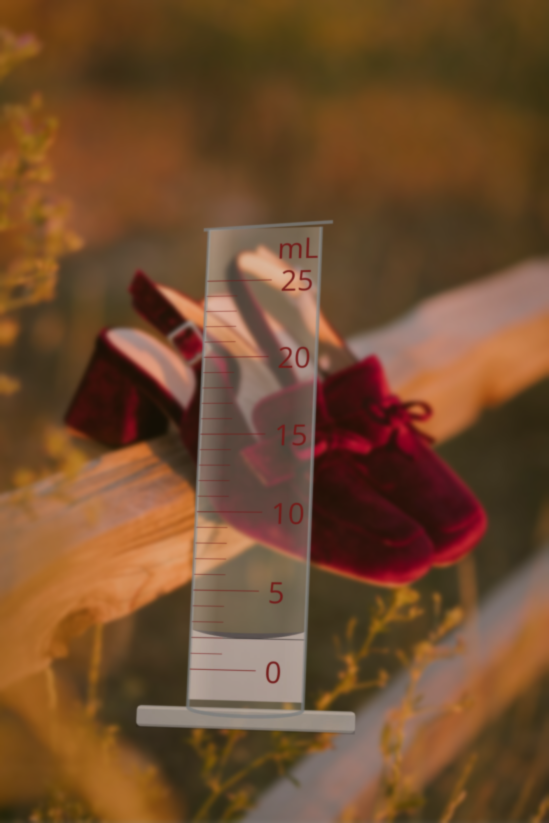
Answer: 2 mL
